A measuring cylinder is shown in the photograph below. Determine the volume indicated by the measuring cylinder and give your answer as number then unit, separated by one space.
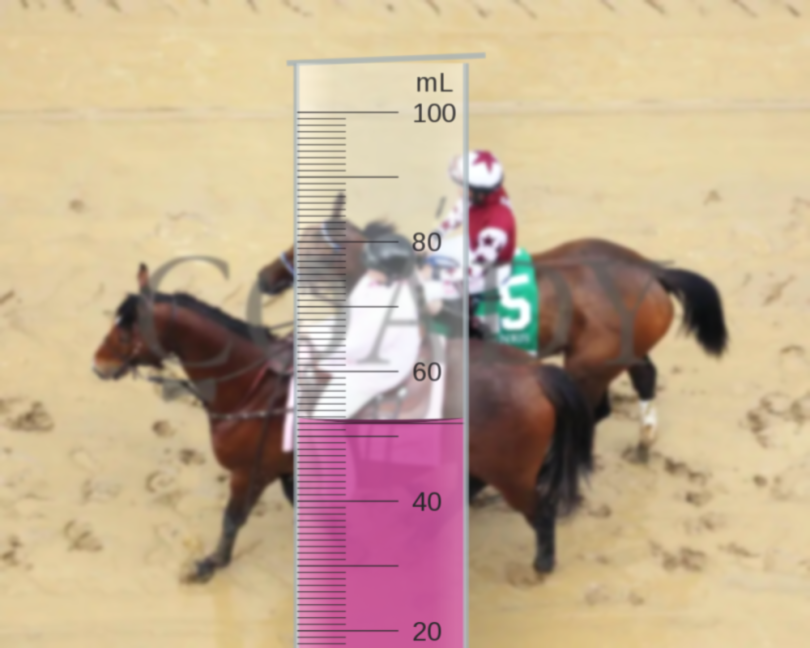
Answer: 52 mL
